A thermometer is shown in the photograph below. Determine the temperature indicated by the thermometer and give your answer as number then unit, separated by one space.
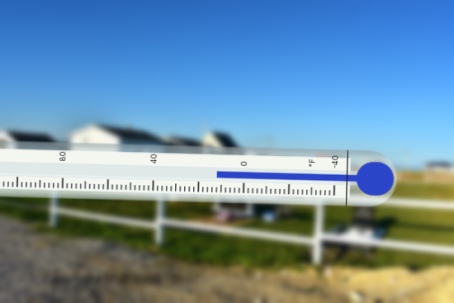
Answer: 12 °F
